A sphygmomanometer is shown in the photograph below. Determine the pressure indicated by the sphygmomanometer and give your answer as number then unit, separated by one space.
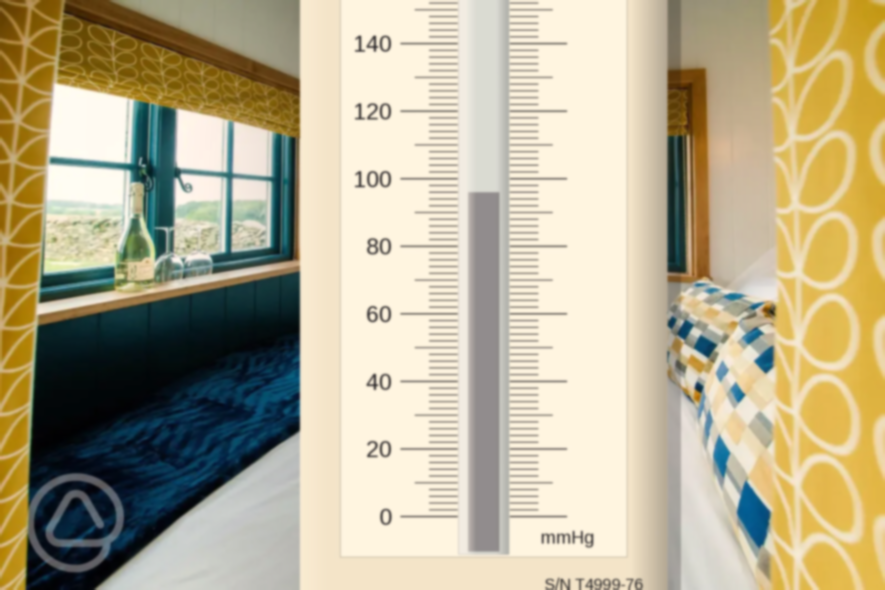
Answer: 96 mmHg
